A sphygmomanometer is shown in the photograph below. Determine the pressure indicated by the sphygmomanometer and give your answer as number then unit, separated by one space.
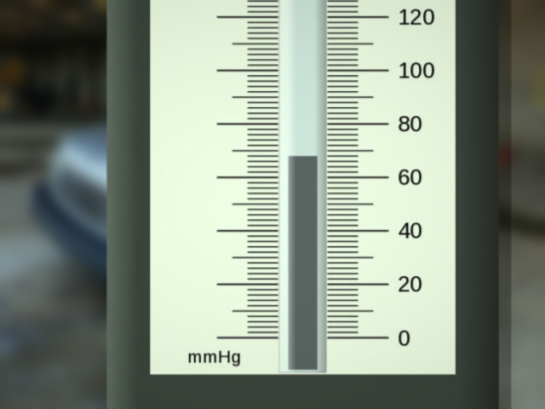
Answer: 68 mmHg
